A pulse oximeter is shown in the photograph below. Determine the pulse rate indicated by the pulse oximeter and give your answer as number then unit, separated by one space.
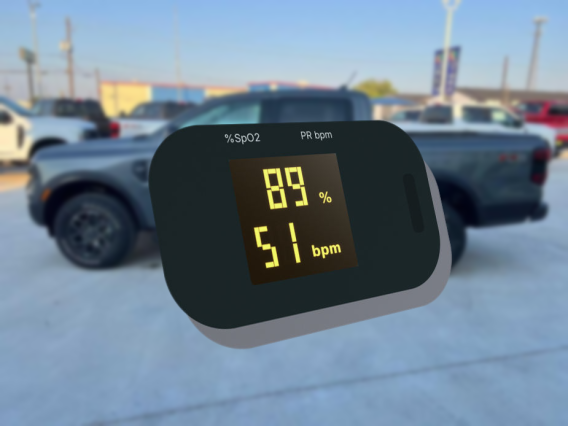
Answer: 51 bpm
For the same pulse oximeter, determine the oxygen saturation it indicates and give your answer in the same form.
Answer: 89 %
